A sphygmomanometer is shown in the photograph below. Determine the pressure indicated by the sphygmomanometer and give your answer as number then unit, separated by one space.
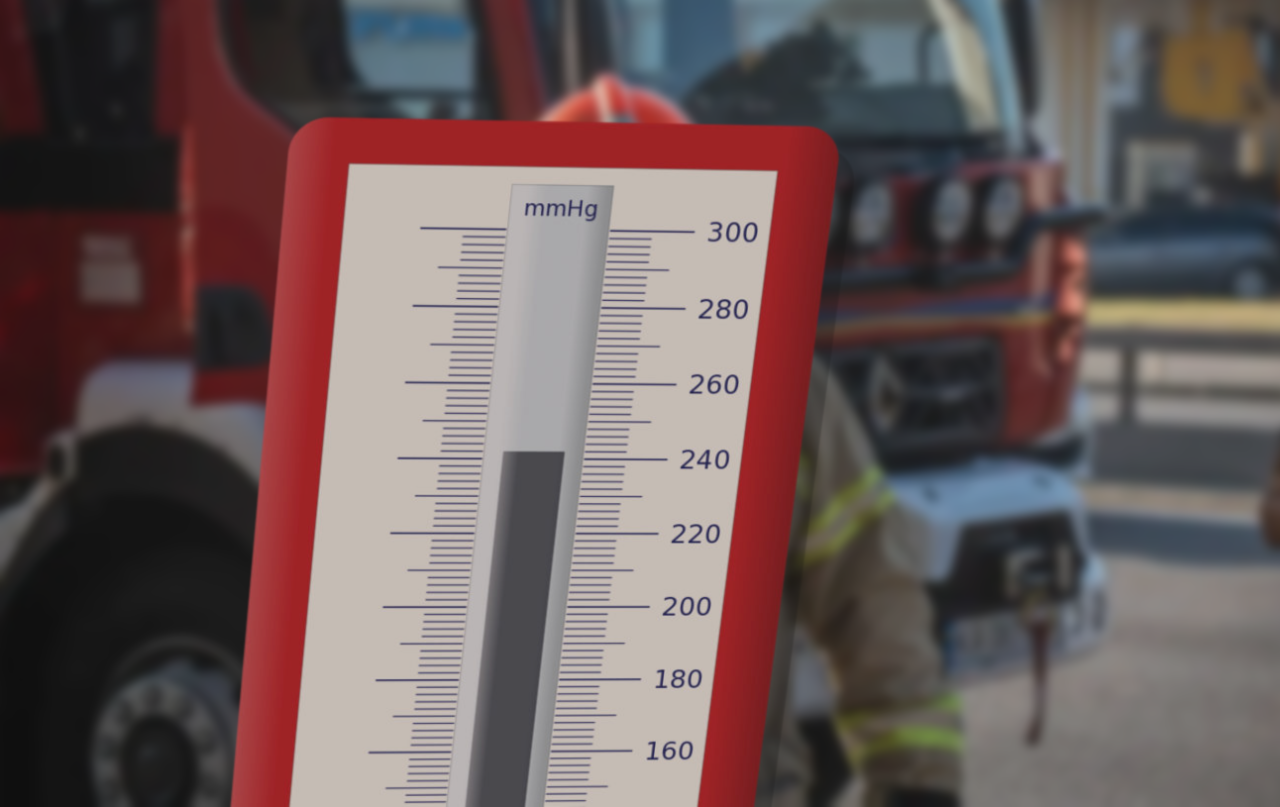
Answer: 242 mmHg
